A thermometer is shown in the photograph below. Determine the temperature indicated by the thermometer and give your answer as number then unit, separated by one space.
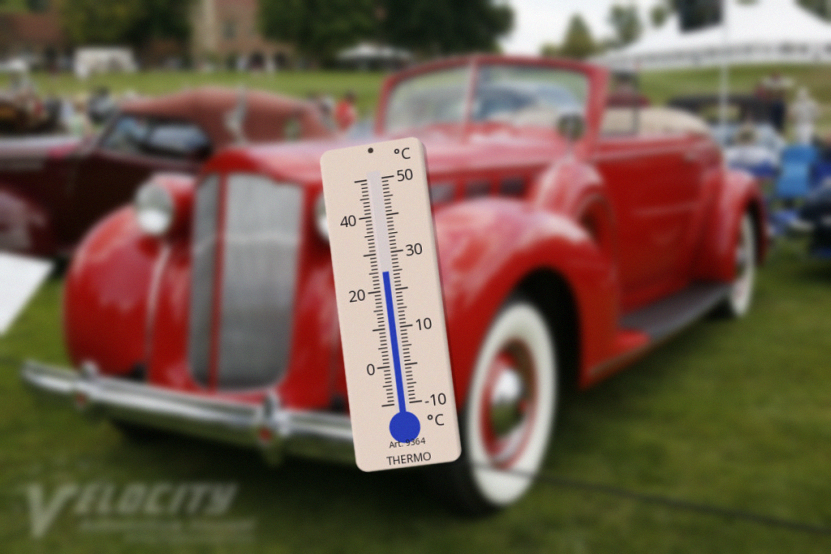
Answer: 25 °C
